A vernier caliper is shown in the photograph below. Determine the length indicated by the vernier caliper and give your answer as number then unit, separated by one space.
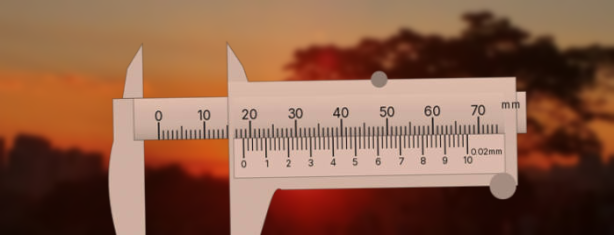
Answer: 18.5 mm
